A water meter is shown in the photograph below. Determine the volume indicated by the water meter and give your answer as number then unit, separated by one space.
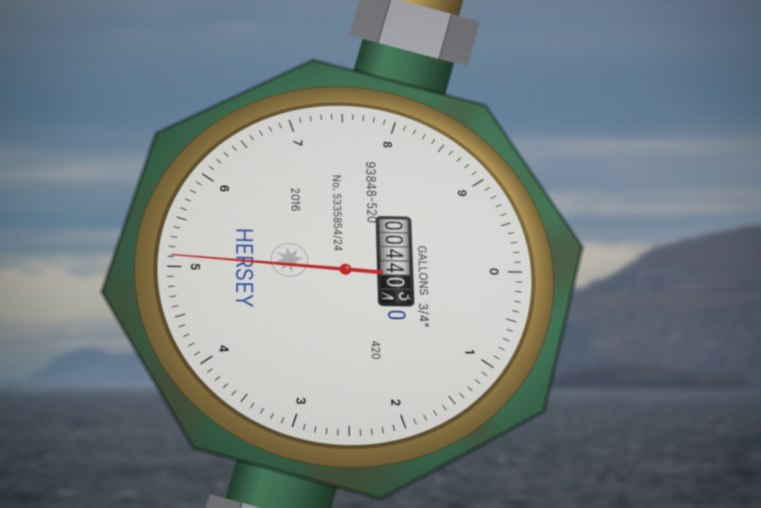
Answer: 44035.1 gal
